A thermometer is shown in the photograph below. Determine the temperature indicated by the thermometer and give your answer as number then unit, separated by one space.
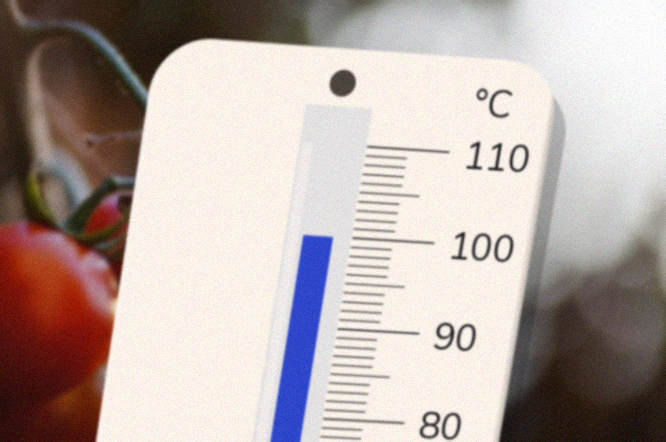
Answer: 100 °C
